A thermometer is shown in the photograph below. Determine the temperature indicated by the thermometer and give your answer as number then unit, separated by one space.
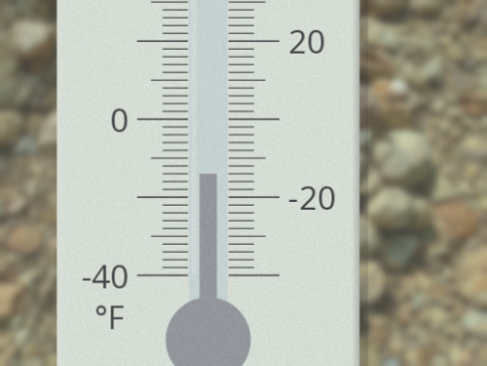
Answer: -14 °F
